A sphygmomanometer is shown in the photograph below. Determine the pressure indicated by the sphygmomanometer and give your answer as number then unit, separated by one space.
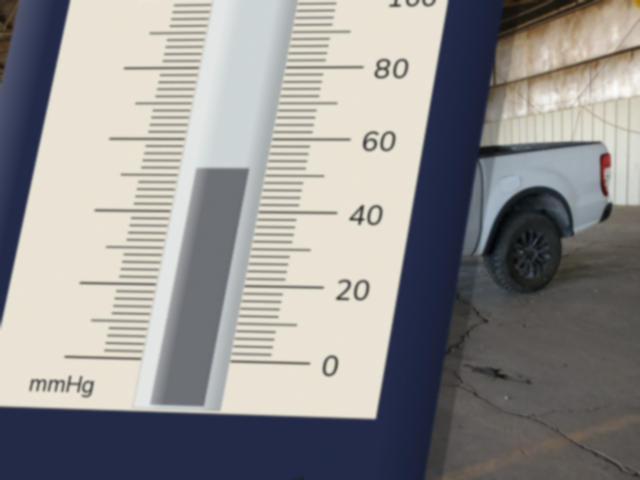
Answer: 52 mmHg
